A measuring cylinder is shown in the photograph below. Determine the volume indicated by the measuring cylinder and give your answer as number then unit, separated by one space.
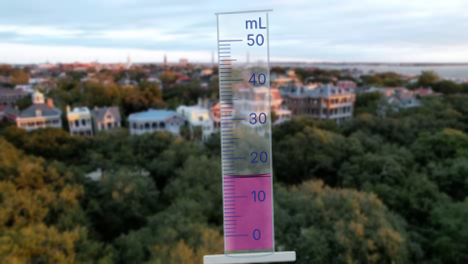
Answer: 15 mL
